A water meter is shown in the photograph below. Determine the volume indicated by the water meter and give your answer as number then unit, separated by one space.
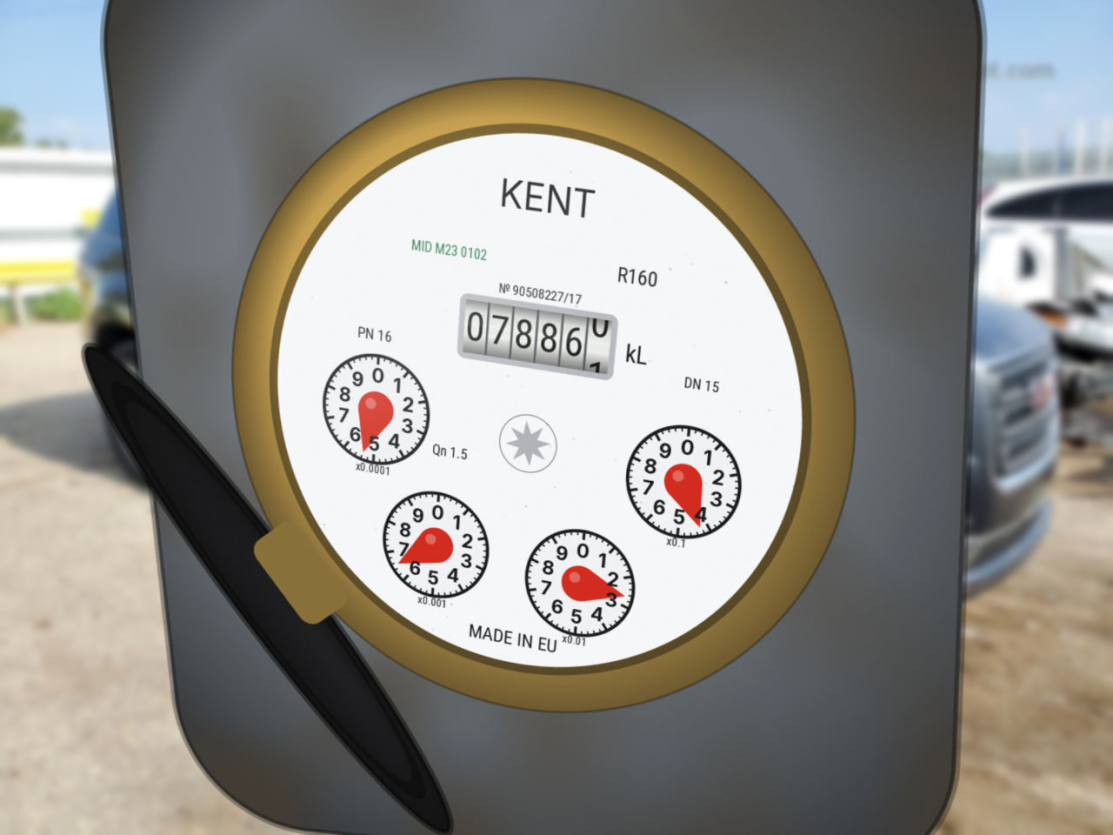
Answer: 78860.4265 kL
